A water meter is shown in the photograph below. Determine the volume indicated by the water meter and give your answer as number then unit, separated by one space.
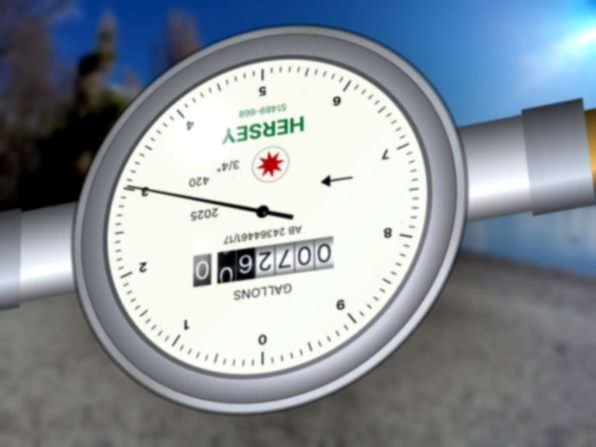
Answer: 72603.0 gal
